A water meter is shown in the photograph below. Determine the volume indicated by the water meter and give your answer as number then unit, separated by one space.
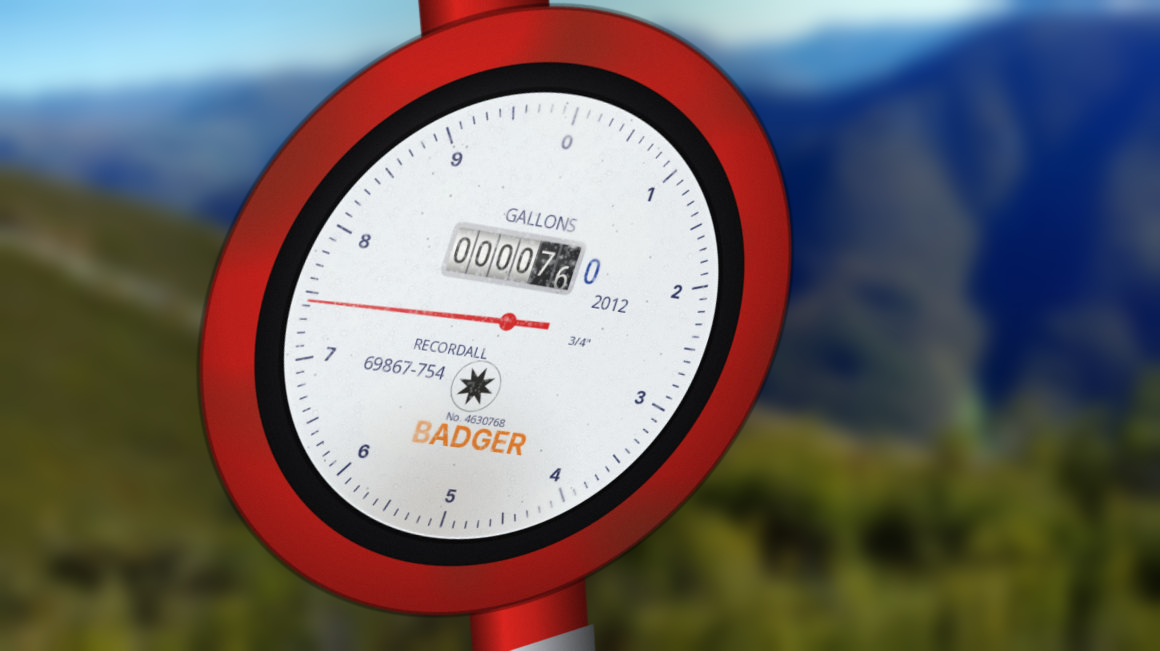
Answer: 757.4 gal
